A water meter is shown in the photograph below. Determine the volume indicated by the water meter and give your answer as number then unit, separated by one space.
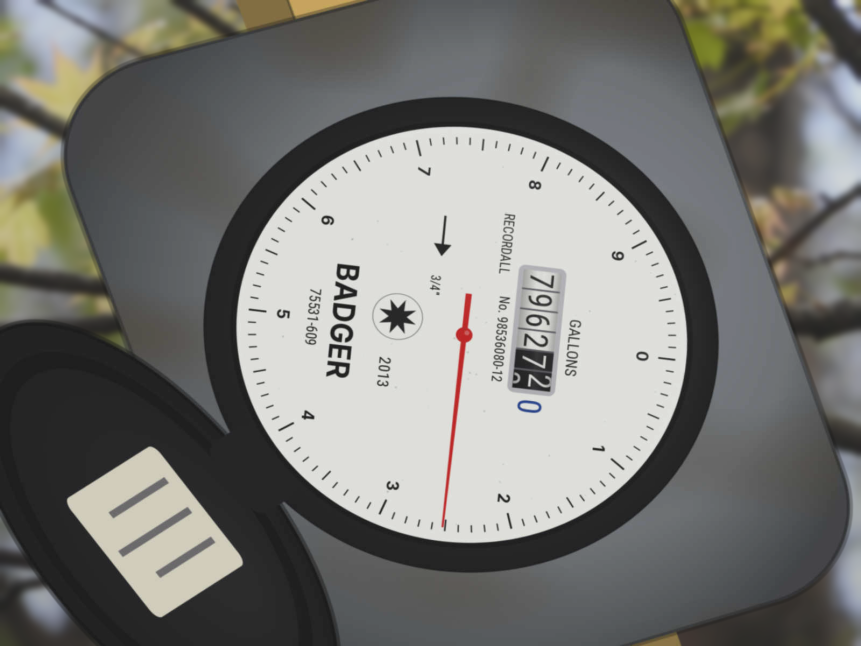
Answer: 7962722.5 gal
